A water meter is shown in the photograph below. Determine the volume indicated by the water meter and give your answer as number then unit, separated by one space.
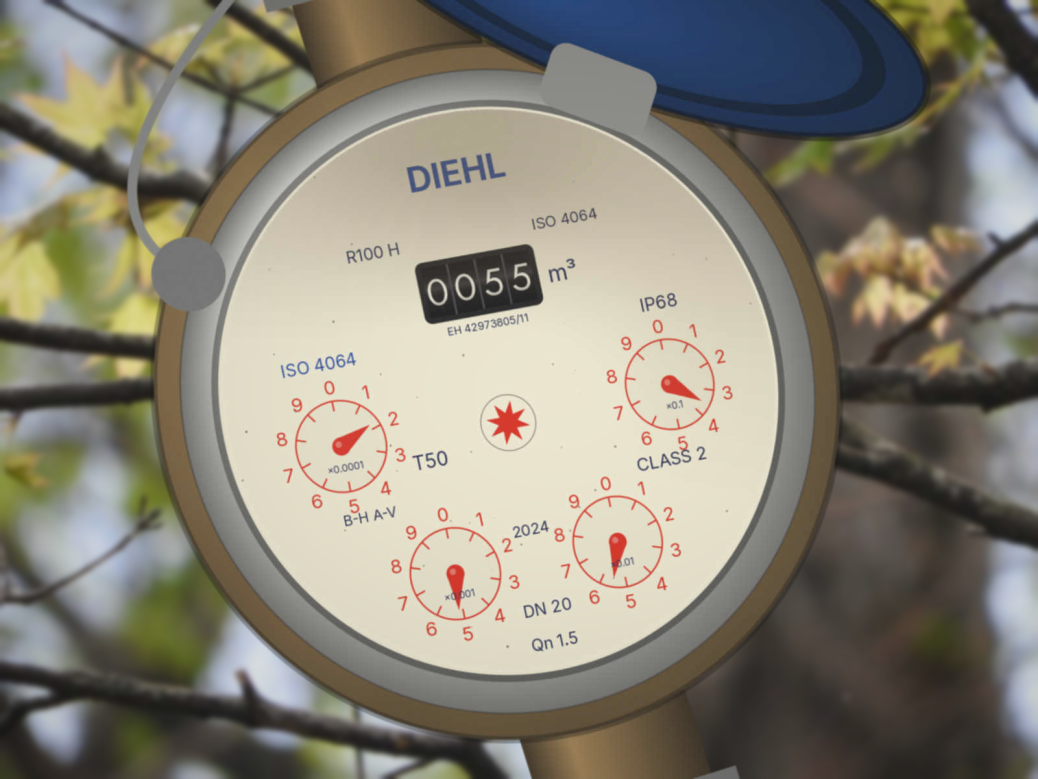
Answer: 55.3551 m³
